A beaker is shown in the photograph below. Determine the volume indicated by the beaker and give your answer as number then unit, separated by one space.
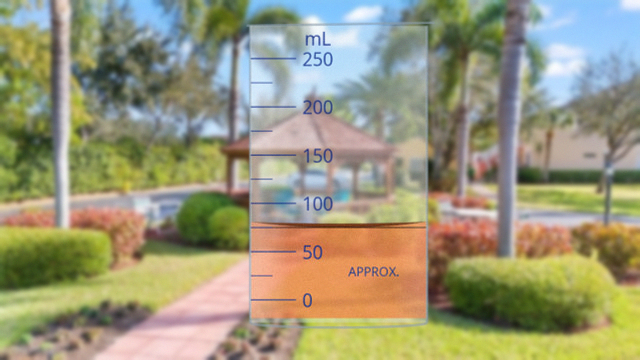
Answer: 75 mL
